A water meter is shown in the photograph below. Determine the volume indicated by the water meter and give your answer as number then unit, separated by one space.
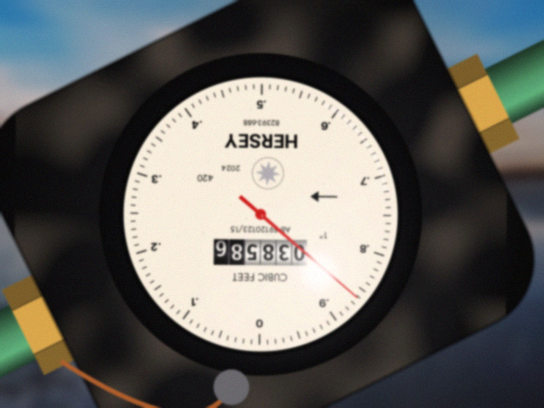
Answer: 38585.86 ft³
